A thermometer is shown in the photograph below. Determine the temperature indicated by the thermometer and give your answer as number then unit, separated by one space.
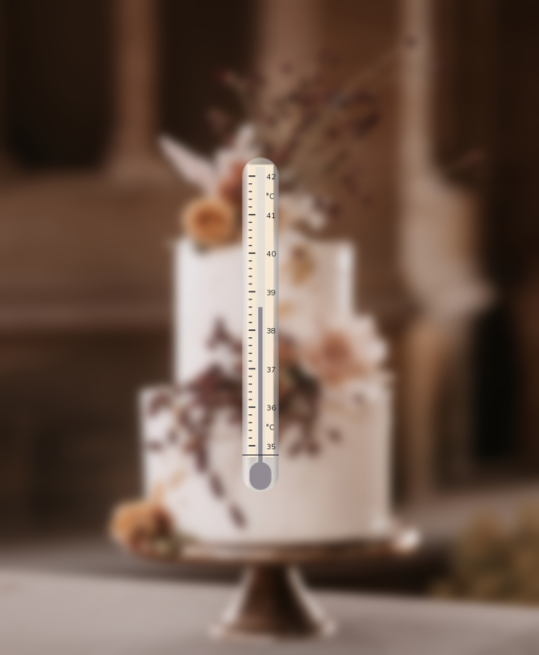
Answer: 38.6 °C
